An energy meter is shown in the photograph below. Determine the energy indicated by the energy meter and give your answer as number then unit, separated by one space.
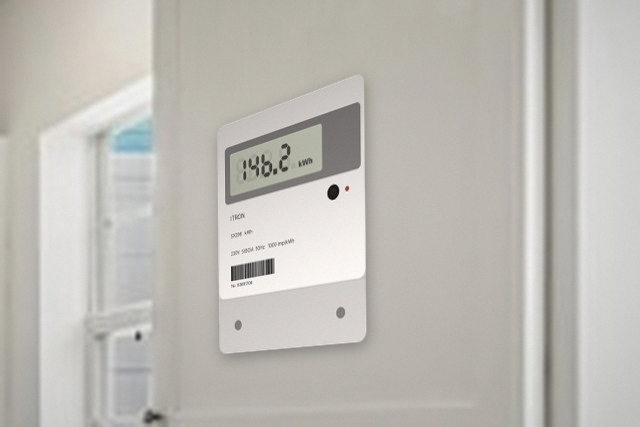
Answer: 146.2 kWh
